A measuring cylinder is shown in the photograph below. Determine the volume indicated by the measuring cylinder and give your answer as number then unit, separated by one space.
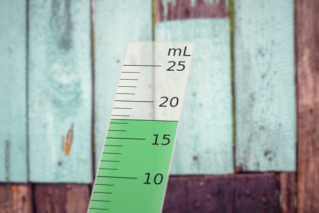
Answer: 17.5 mL
